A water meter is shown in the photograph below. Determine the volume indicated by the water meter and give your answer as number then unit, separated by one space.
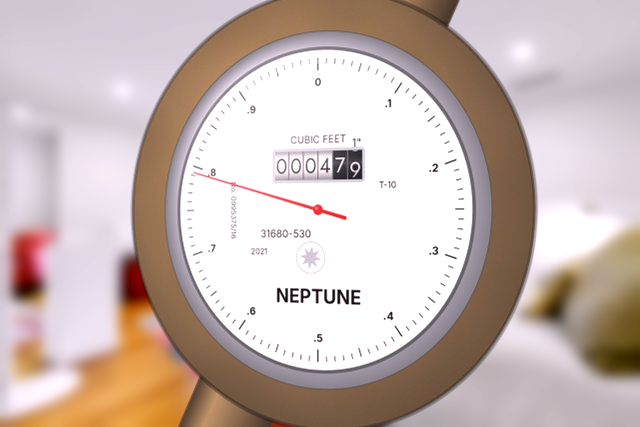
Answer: 478.79 ft³
